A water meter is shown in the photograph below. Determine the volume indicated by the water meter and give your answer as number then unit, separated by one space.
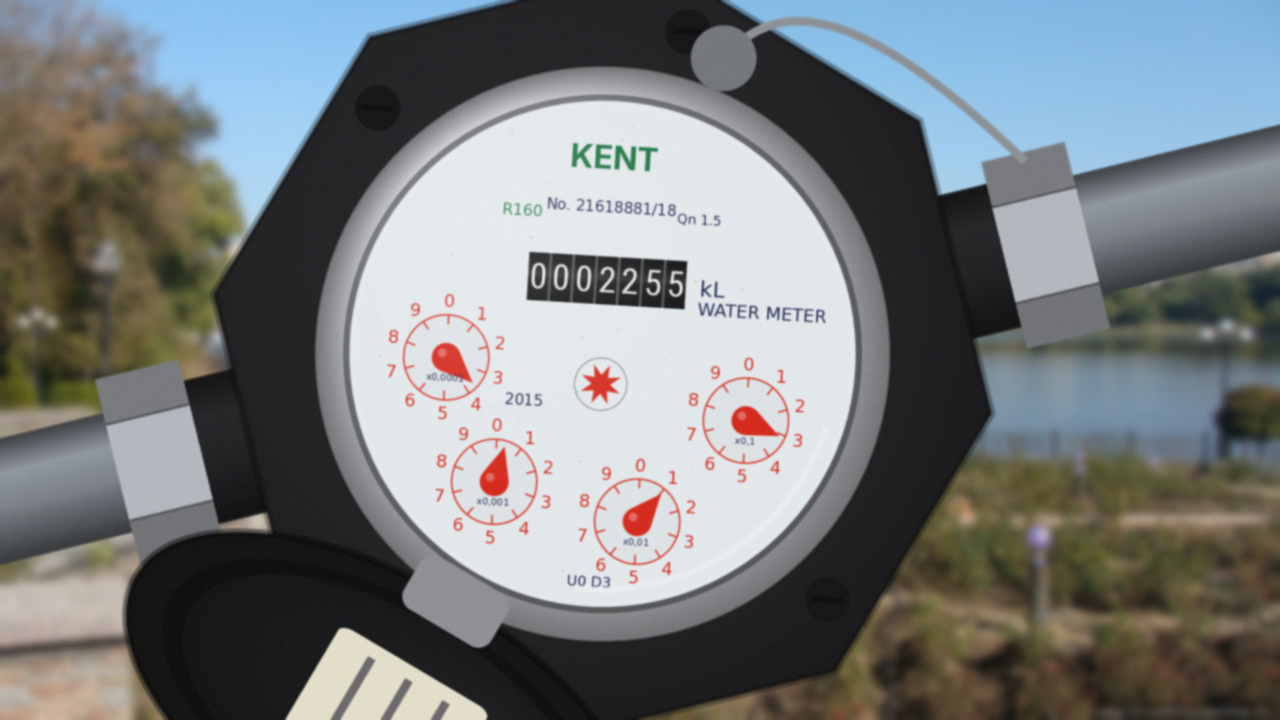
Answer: 2255.3103 kL
